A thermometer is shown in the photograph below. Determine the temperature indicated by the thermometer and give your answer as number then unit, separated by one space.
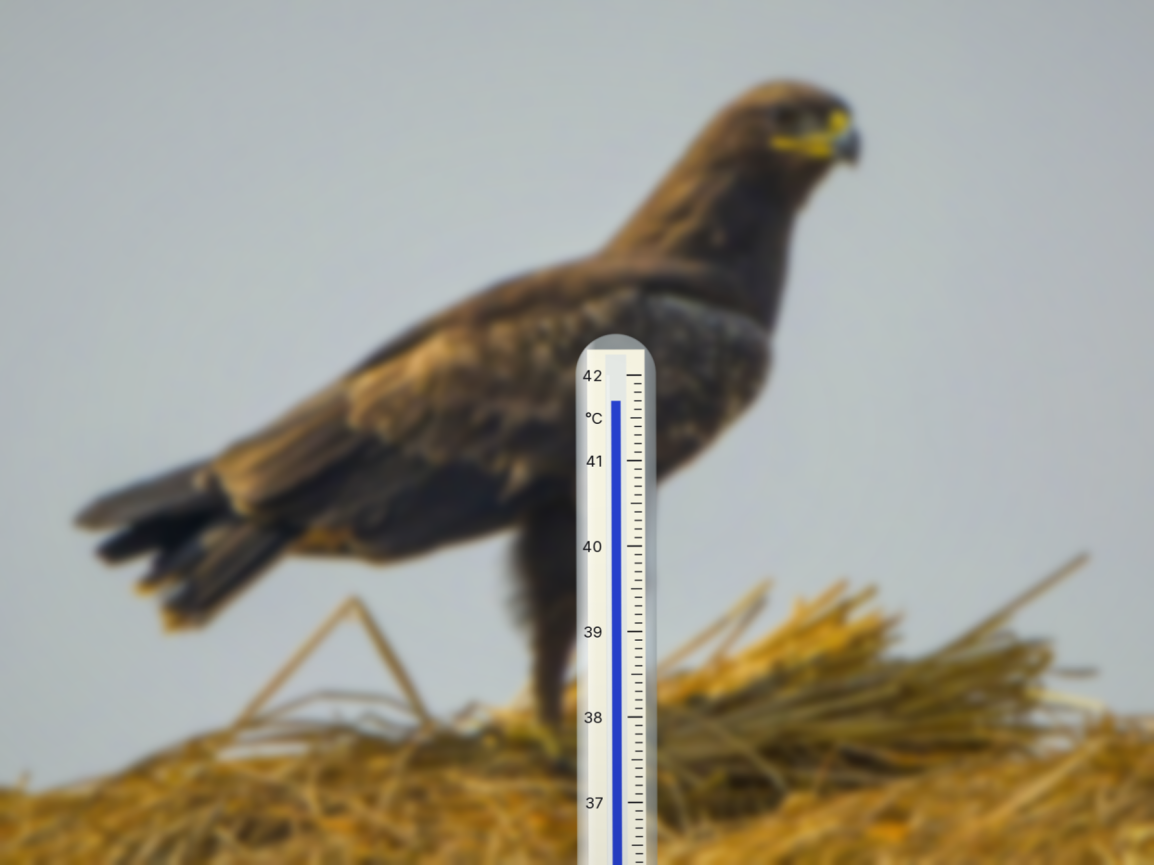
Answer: 41.7 °C
